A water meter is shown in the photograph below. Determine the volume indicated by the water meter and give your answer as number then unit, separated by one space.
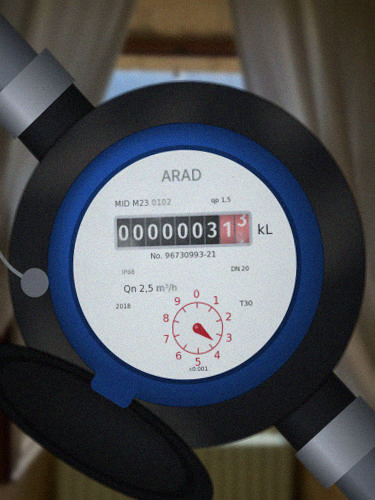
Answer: 3.133 kL
